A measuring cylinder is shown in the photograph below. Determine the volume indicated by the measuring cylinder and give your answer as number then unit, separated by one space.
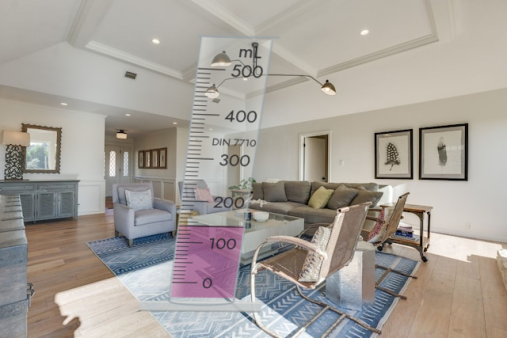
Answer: 140 mL
